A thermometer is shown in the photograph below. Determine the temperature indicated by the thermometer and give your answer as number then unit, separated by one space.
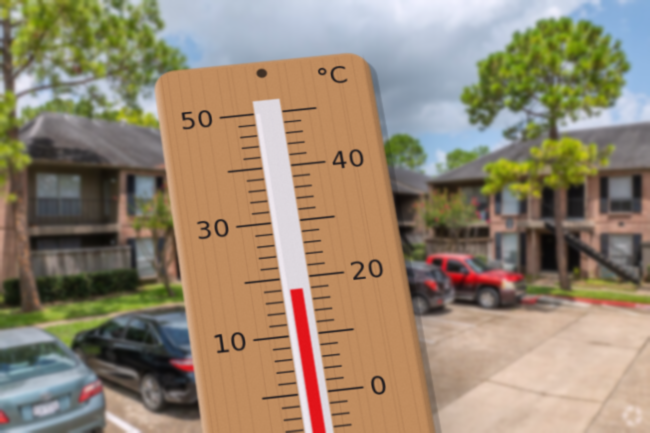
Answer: 18 °C
